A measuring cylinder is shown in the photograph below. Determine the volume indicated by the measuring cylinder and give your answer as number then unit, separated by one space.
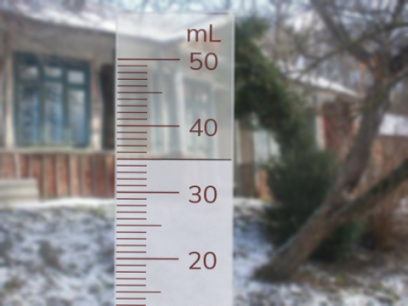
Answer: 35 mL
